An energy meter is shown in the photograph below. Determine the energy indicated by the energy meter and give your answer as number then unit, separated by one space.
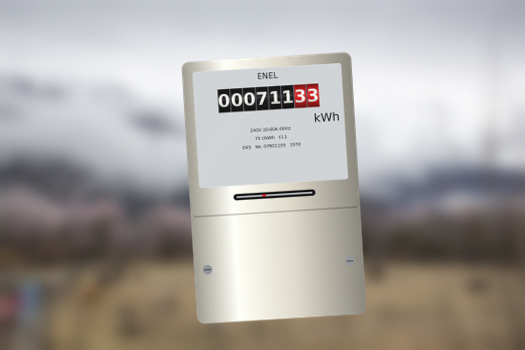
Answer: 711.33 kWh
